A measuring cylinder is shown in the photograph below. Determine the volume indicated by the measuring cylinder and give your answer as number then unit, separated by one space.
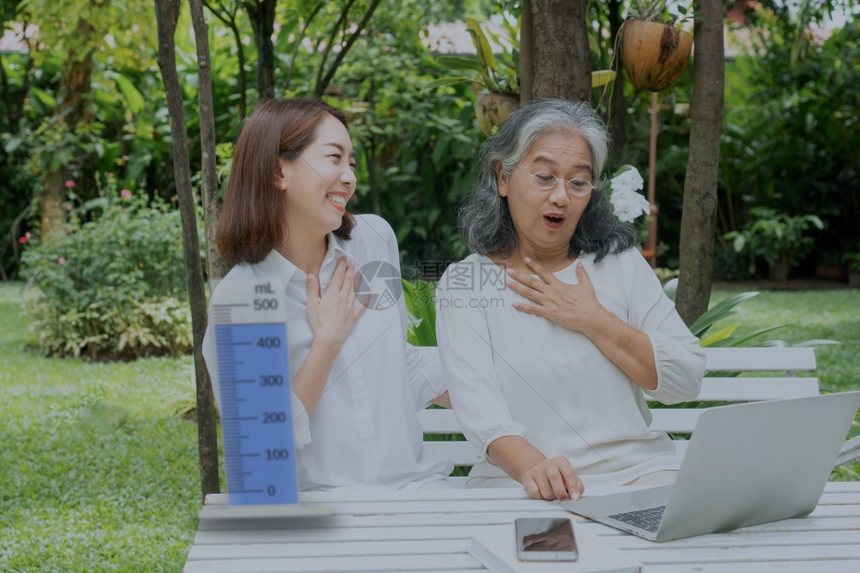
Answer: 450 mL
